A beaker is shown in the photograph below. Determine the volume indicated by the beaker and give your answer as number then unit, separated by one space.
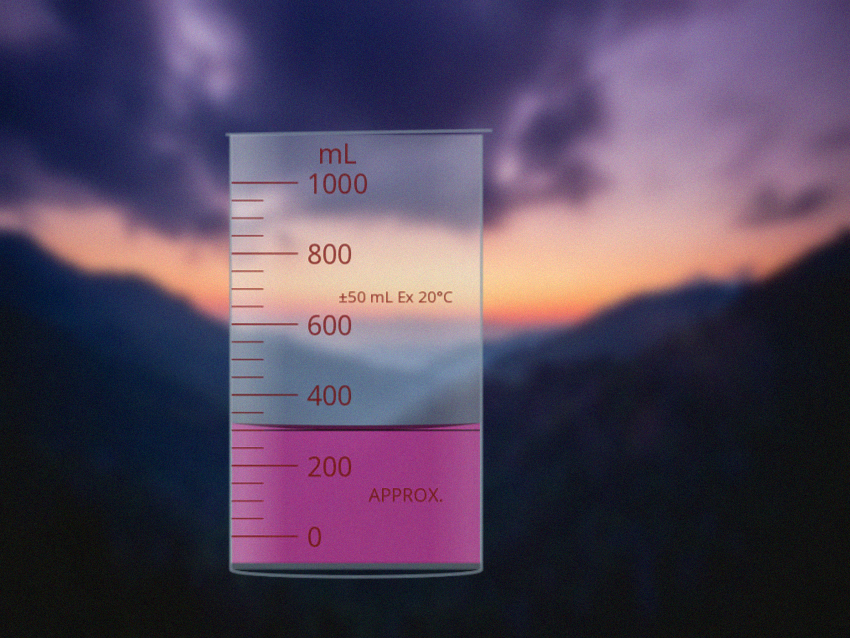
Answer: 300 mL
